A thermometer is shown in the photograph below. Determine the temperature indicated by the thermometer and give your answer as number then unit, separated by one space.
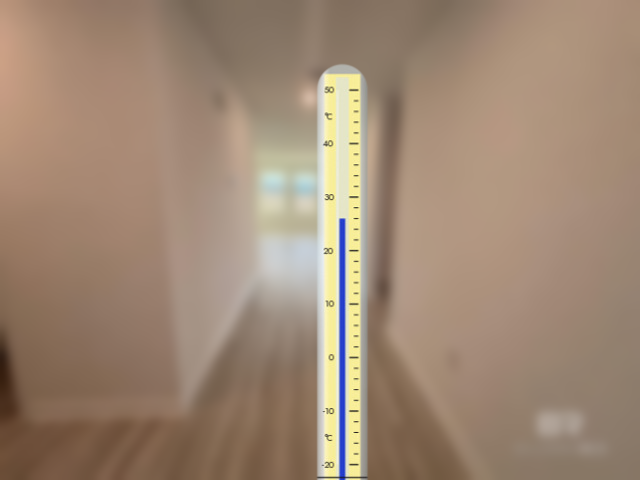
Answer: 26 °C
